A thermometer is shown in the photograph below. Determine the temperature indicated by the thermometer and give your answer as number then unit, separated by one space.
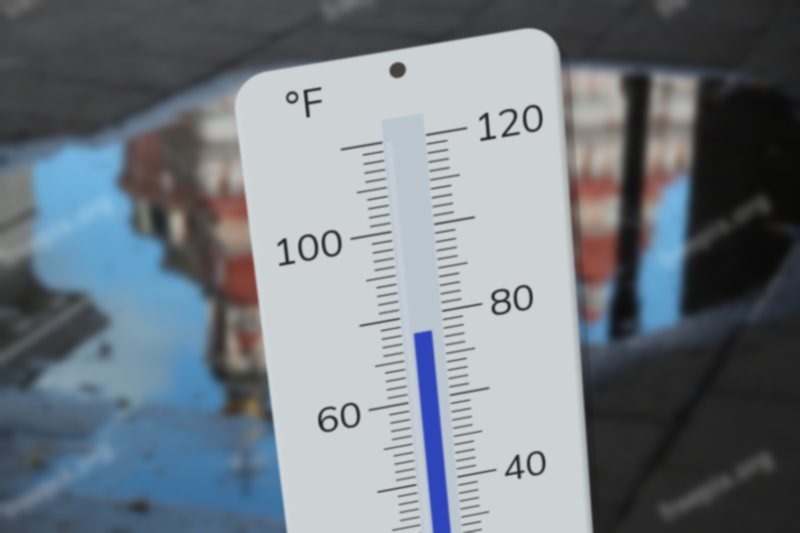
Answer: 76 °F
